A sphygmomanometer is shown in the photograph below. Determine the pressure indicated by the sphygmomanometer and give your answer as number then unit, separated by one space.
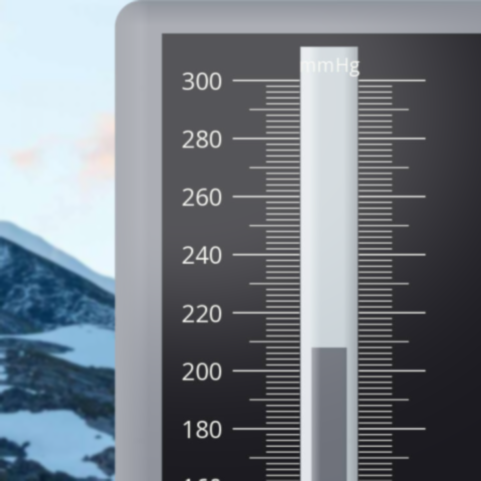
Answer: 208 mmHg
